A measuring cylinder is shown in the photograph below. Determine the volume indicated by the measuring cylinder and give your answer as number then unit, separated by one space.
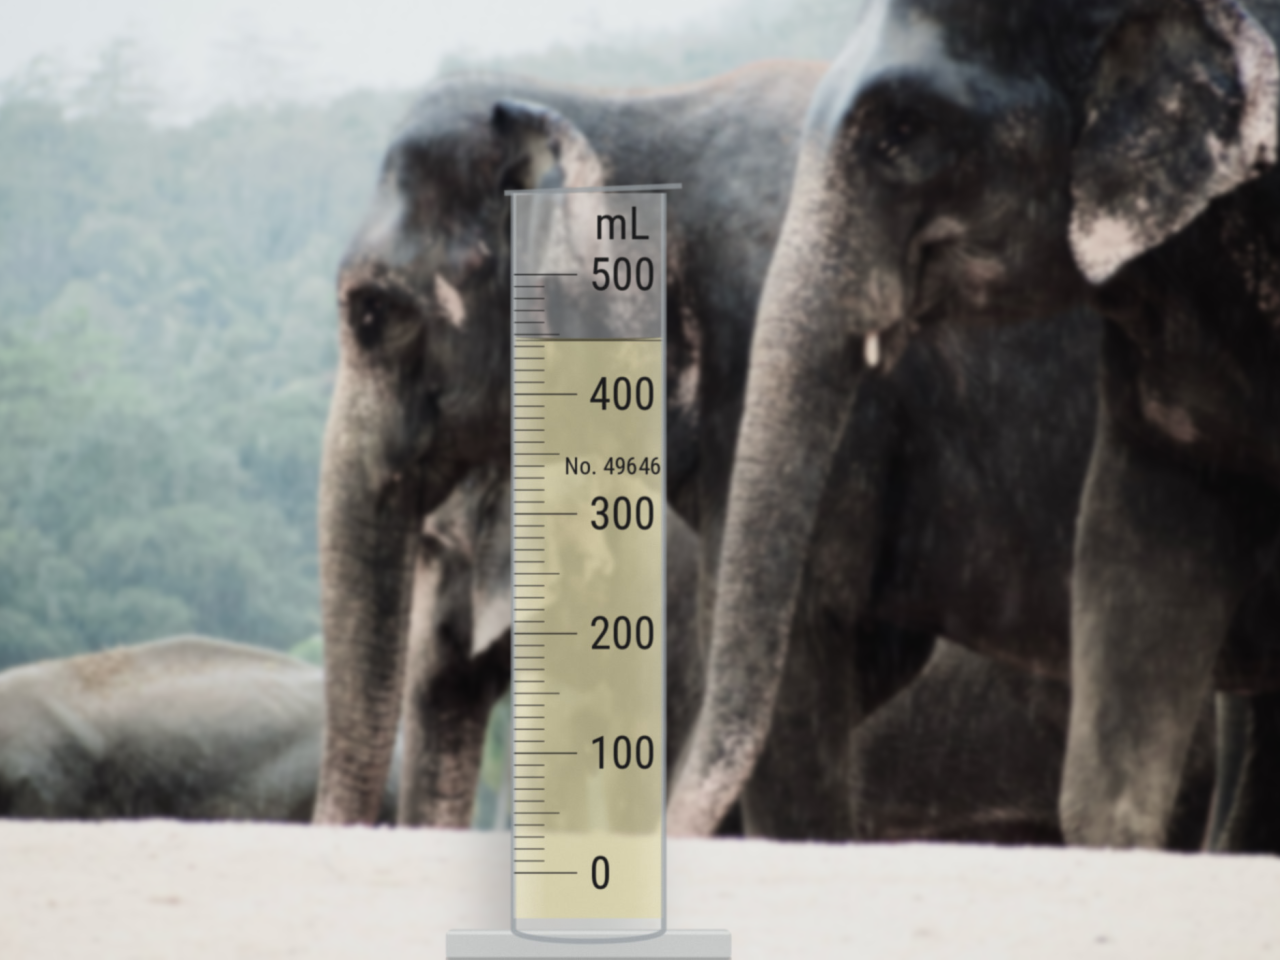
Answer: 445 mL
